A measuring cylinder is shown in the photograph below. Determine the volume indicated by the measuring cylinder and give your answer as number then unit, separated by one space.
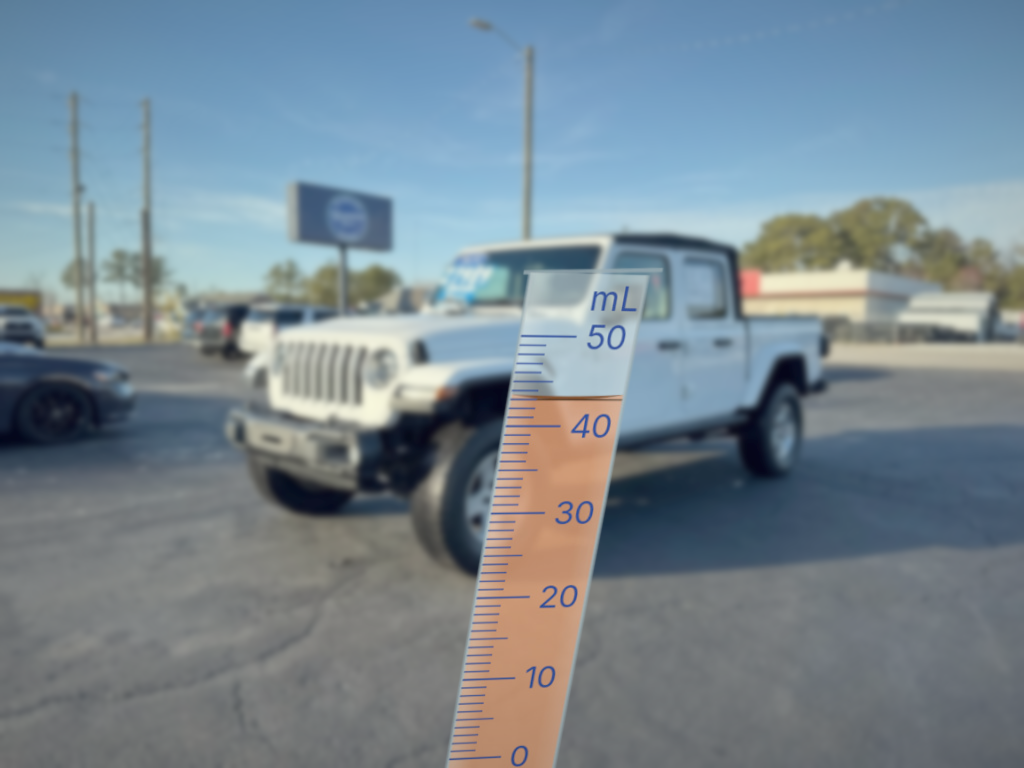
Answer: 43 mL
